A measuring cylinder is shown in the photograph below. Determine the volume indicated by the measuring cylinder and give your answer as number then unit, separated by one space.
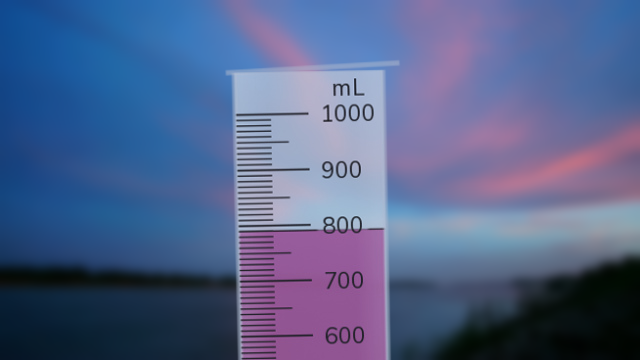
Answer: 790 mL
